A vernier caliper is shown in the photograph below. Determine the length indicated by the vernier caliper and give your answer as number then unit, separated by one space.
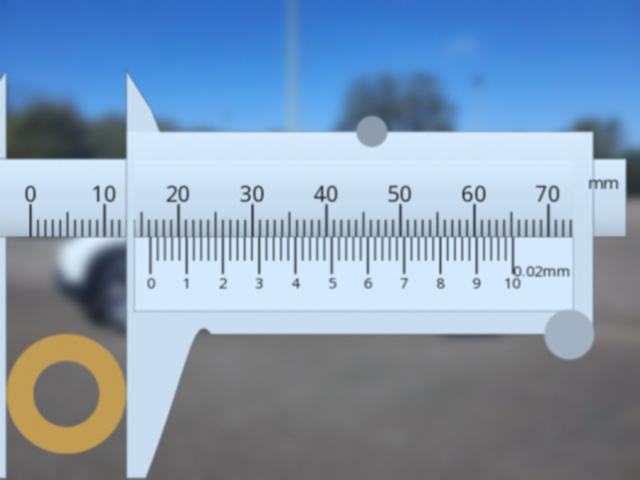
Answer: 16.2 mm
